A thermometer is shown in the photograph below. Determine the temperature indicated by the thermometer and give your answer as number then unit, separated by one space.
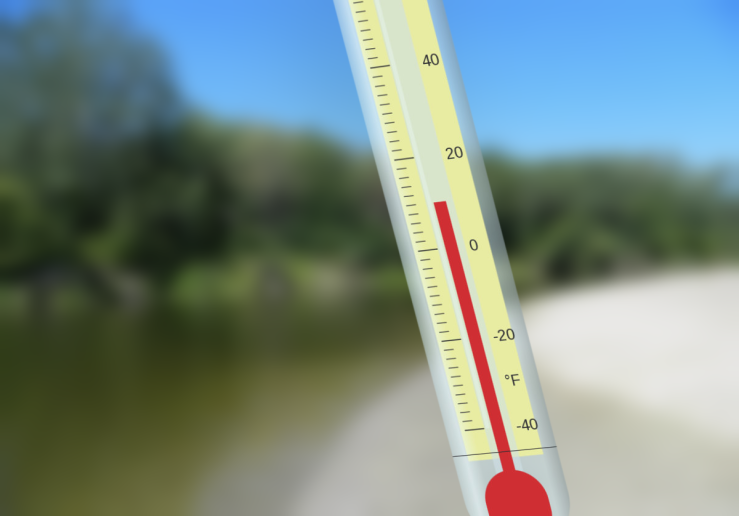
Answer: 10 °F
